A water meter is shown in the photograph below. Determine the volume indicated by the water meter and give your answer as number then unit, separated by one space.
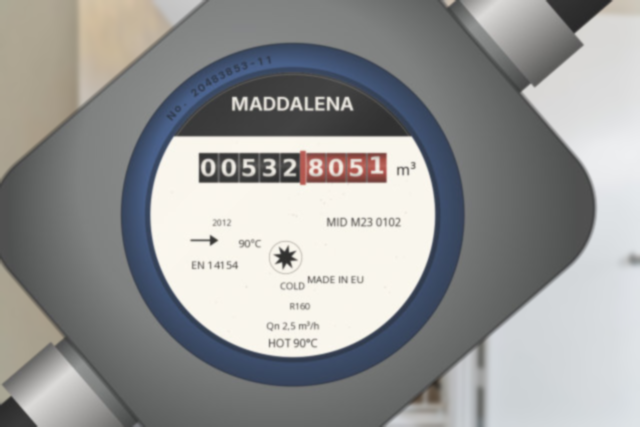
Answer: 532.8051 m³
